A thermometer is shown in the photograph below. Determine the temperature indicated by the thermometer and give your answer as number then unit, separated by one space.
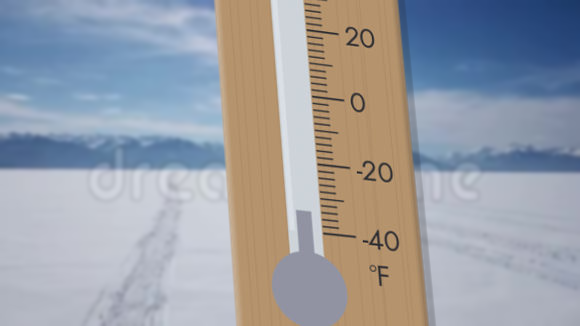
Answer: -34 °F
